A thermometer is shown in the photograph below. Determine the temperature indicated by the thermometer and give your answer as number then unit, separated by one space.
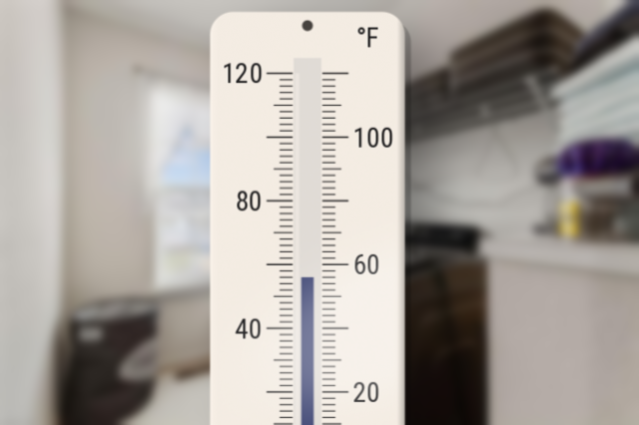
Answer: 56 °F
